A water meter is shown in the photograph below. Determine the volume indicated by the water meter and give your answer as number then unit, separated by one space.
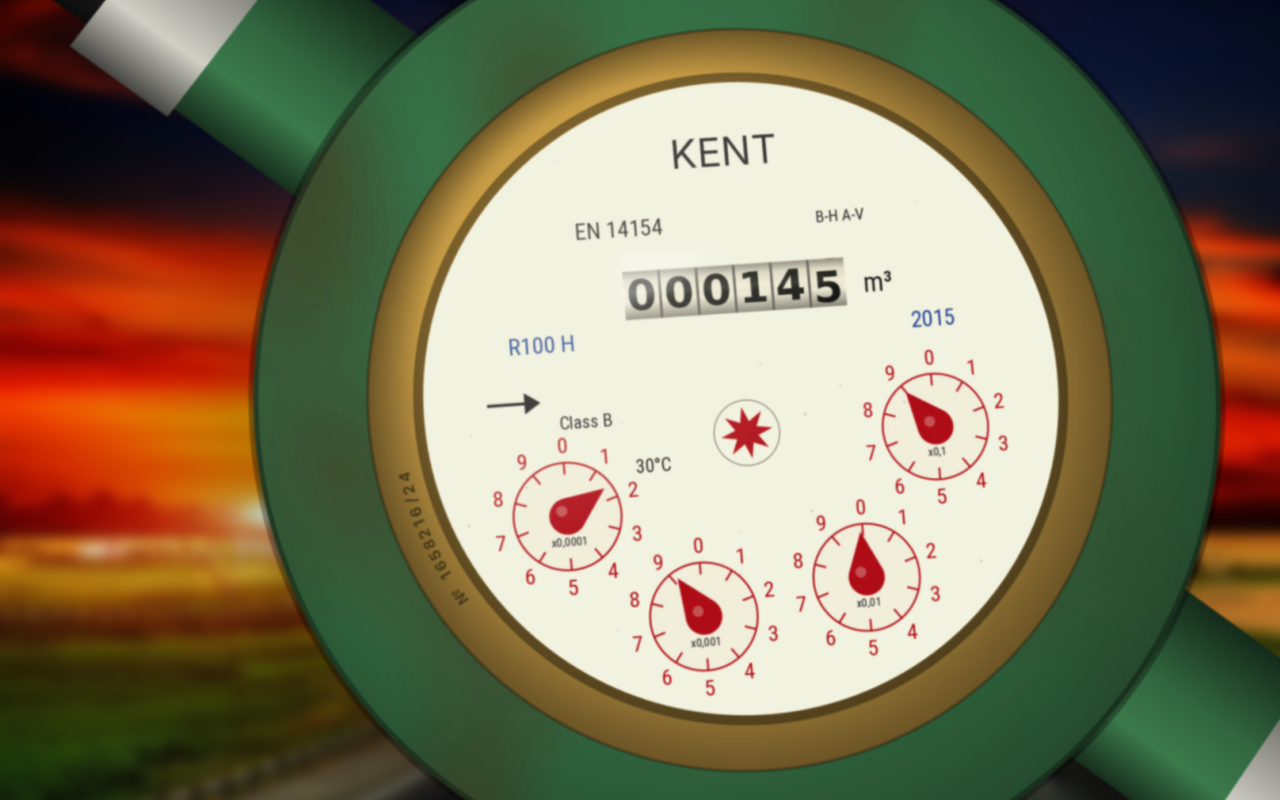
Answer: 144.8991 m³
